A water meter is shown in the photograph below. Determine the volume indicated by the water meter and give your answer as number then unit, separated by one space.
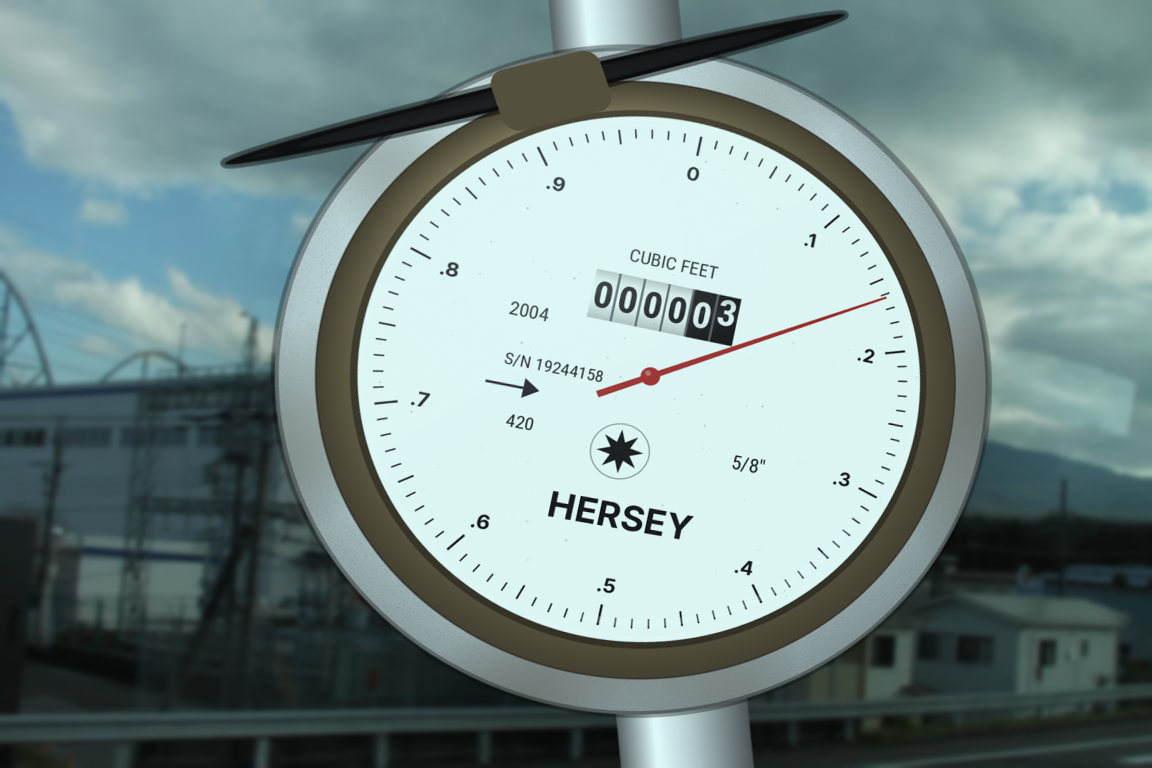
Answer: 3.16 ft³
